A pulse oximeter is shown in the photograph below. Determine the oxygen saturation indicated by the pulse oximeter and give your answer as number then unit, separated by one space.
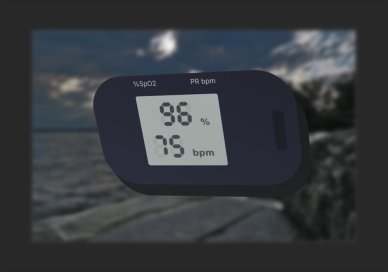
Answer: 96 %
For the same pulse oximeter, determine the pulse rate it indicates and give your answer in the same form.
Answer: 75 bpm
